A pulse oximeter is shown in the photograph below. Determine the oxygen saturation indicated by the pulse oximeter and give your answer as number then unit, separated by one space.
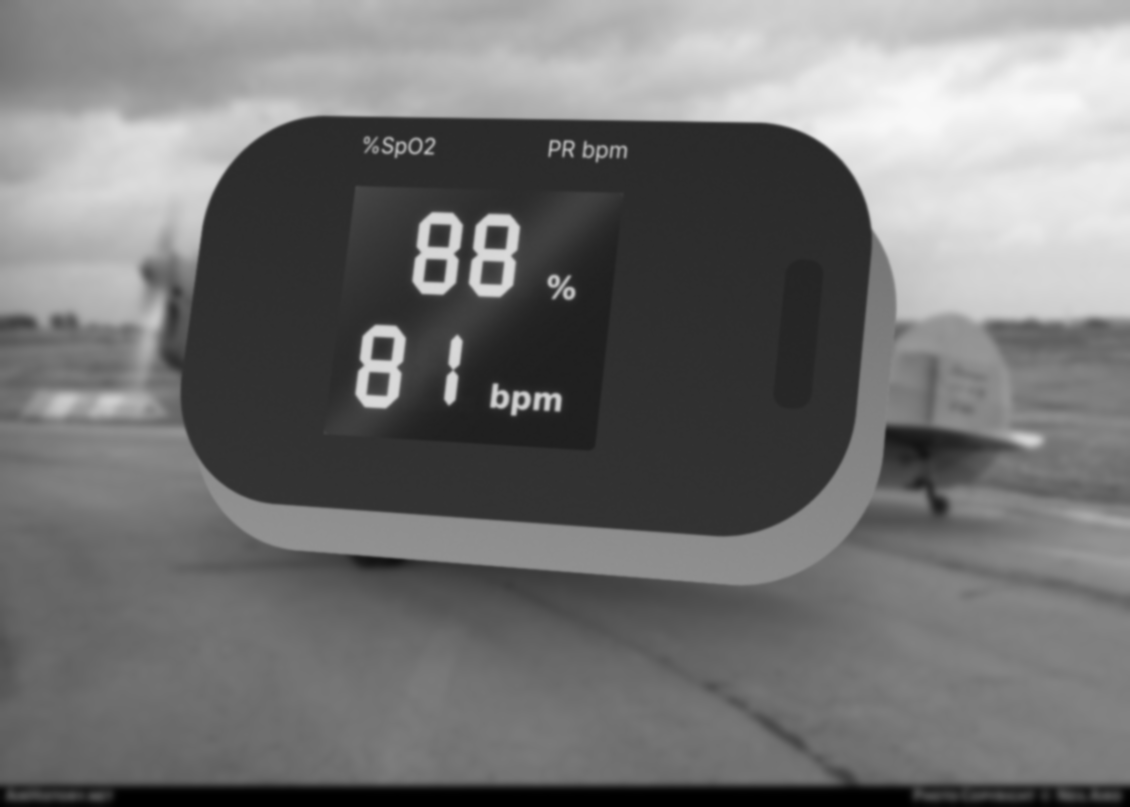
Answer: 88 %
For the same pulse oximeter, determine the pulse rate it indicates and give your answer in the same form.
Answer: 81 bpm
